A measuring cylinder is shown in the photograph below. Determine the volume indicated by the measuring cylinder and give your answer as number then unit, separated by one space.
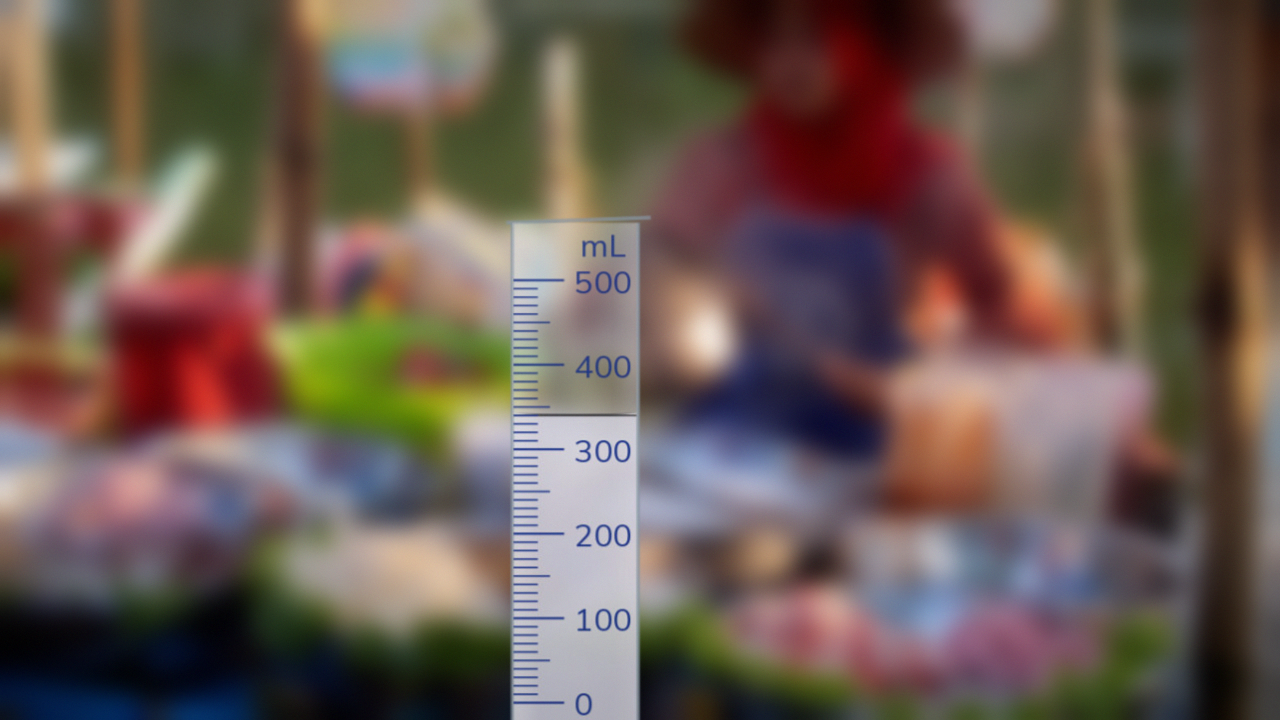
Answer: 340 mL
